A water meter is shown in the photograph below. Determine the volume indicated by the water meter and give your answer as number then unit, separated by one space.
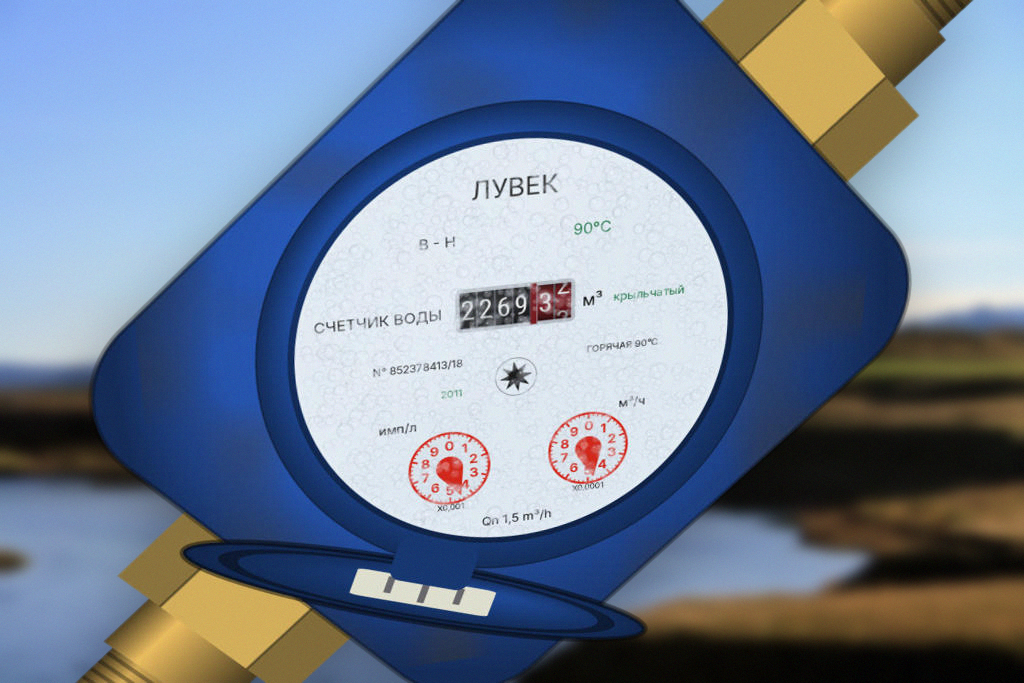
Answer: 2269.3244 m³
